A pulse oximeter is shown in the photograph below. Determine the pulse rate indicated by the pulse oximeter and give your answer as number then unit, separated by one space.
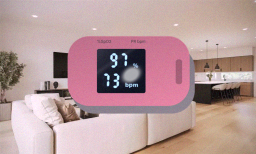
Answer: 73 bpm
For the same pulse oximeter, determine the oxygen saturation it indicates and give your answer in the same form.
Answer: 97 %
